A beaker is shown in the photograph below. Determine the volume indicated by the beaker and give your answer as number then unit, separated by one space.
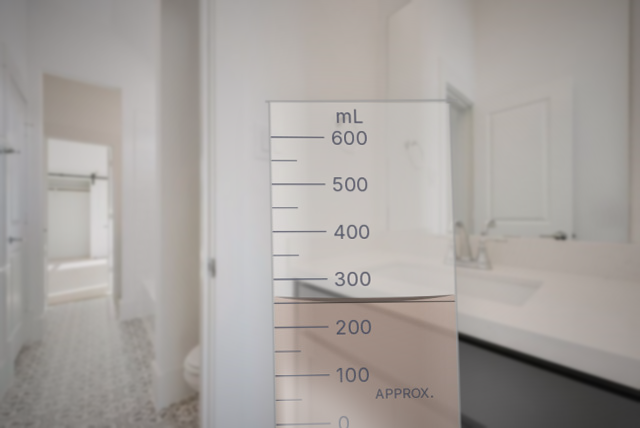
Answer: 250 mL
